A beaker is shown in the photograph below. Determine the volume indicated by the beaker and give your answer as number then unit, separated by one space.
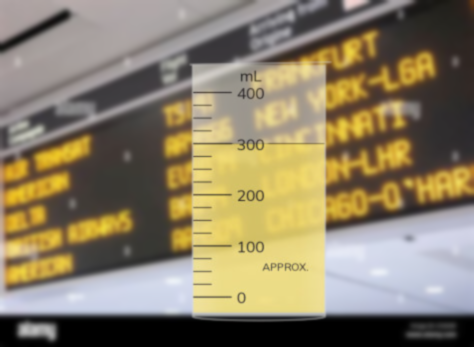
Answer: 300 mL
